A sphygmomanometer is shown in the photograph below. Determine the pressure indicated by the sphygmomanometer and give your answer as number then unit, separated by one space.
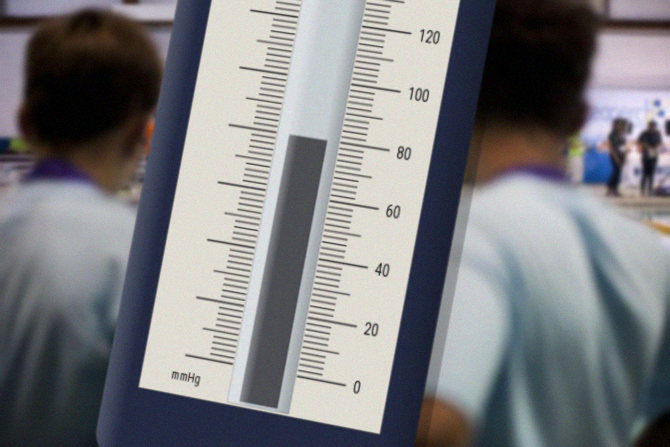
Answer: 80 mmHg
